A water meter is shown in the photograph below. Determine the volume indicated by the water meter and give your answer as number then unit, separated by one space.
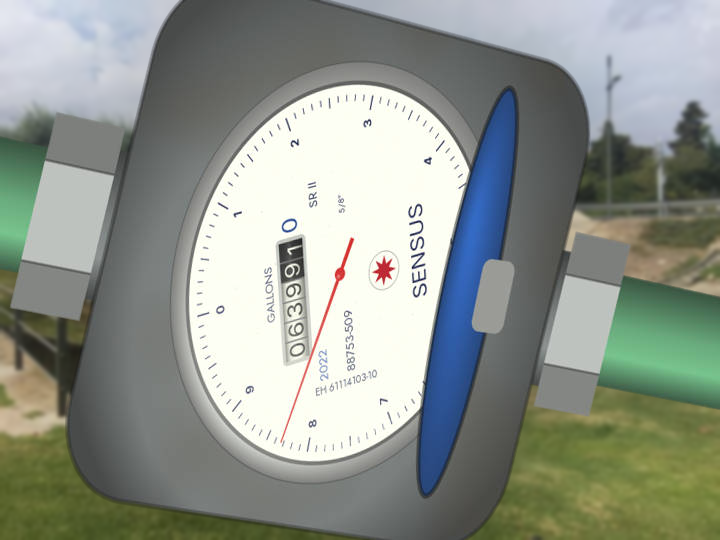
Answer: 639908.3 gal
